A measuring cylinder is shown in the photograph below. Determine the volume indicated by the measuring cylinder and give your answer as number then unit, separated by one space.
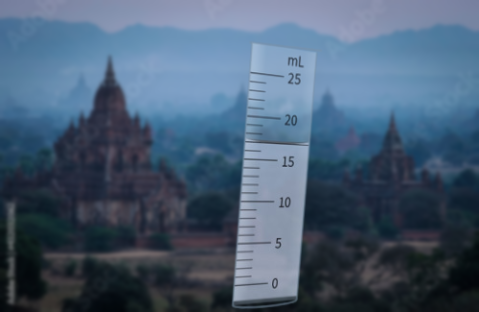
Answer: 17 mL
